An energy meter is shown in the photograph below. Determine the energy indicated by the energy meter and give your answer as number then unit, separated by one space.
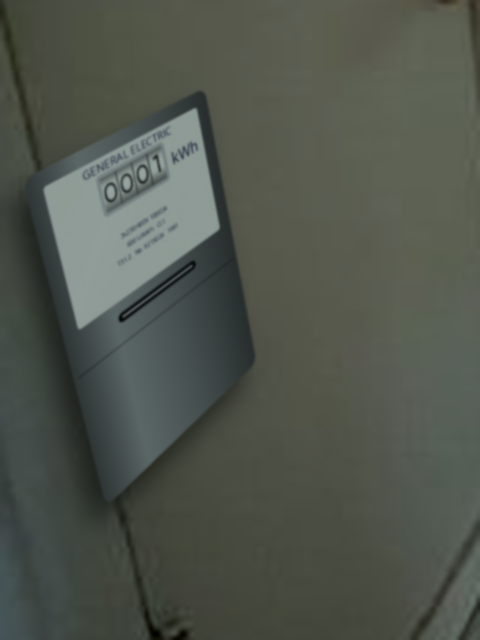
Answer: 1 kWh
